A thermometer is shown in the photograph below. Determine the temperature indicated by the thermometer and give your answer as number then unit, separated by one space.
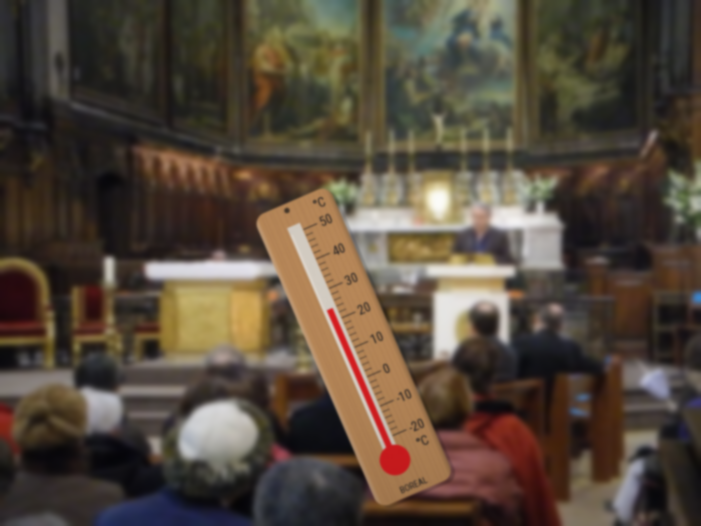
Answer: 24 °C
